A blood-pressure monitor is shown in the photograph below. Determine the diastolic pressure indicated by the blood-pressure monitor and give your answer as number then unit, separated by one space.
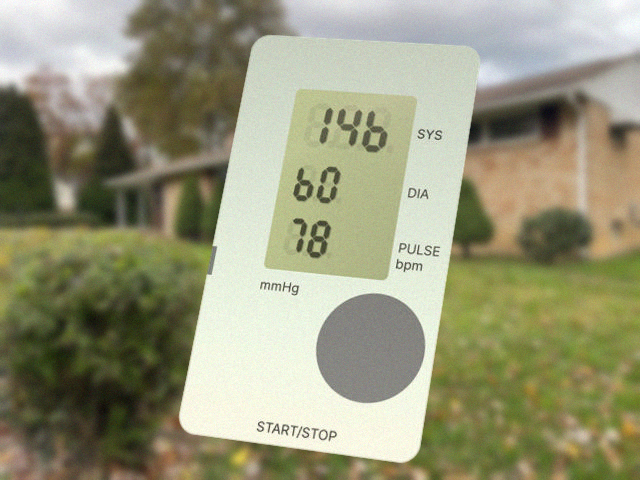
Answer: 60 mmHg
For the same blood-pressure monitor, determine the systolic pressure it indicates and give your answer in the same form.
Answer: 146 mmHg
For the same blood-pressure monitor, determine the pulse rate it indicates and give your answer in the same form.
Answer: 78 bpm
